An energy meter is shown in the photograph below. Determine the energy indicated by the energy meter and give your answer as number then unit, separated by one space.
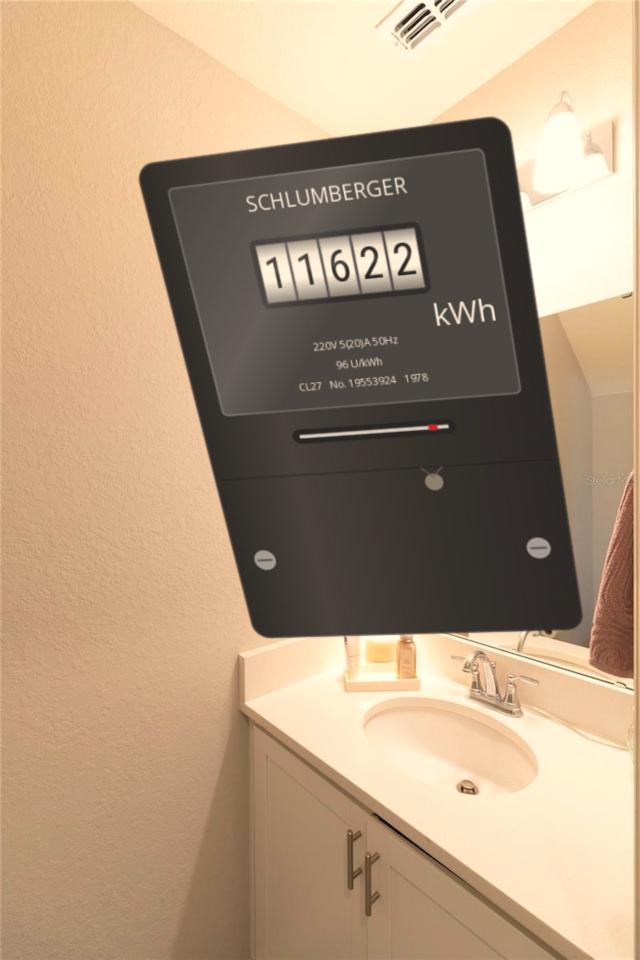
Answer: 11622 kWh
